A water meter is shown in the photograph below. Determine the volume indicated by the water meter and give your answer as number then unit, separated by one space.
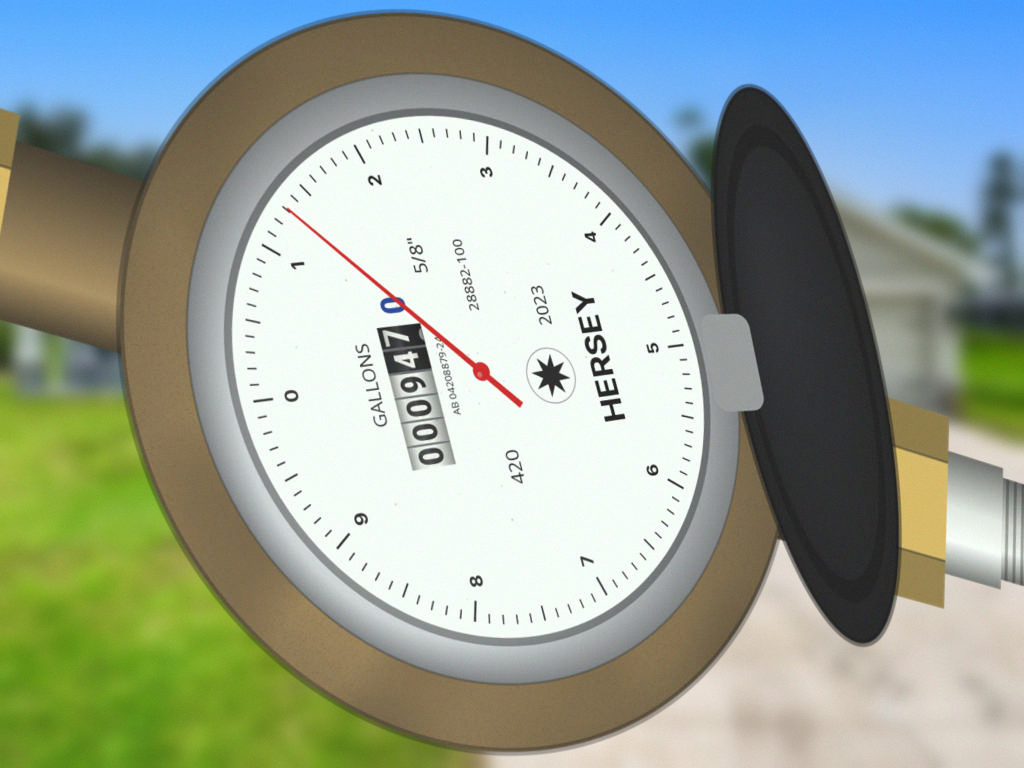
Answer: 9471.3 gal
